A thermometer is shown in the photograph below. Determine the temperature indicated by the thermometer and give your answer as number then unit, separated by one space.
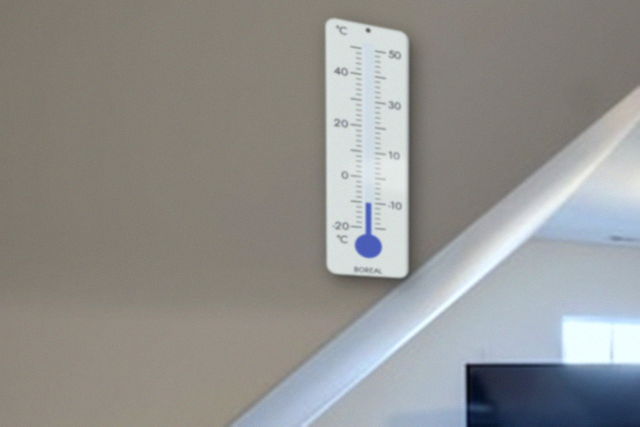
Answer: -10 °C
